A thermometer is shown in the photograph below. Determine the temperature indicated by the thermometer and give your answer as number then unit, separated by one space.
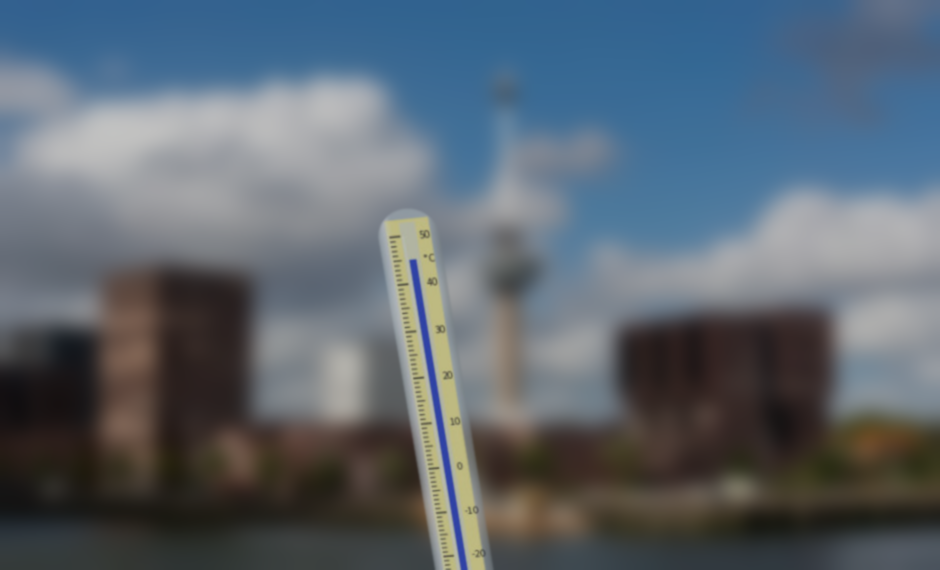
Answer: 45 °C
